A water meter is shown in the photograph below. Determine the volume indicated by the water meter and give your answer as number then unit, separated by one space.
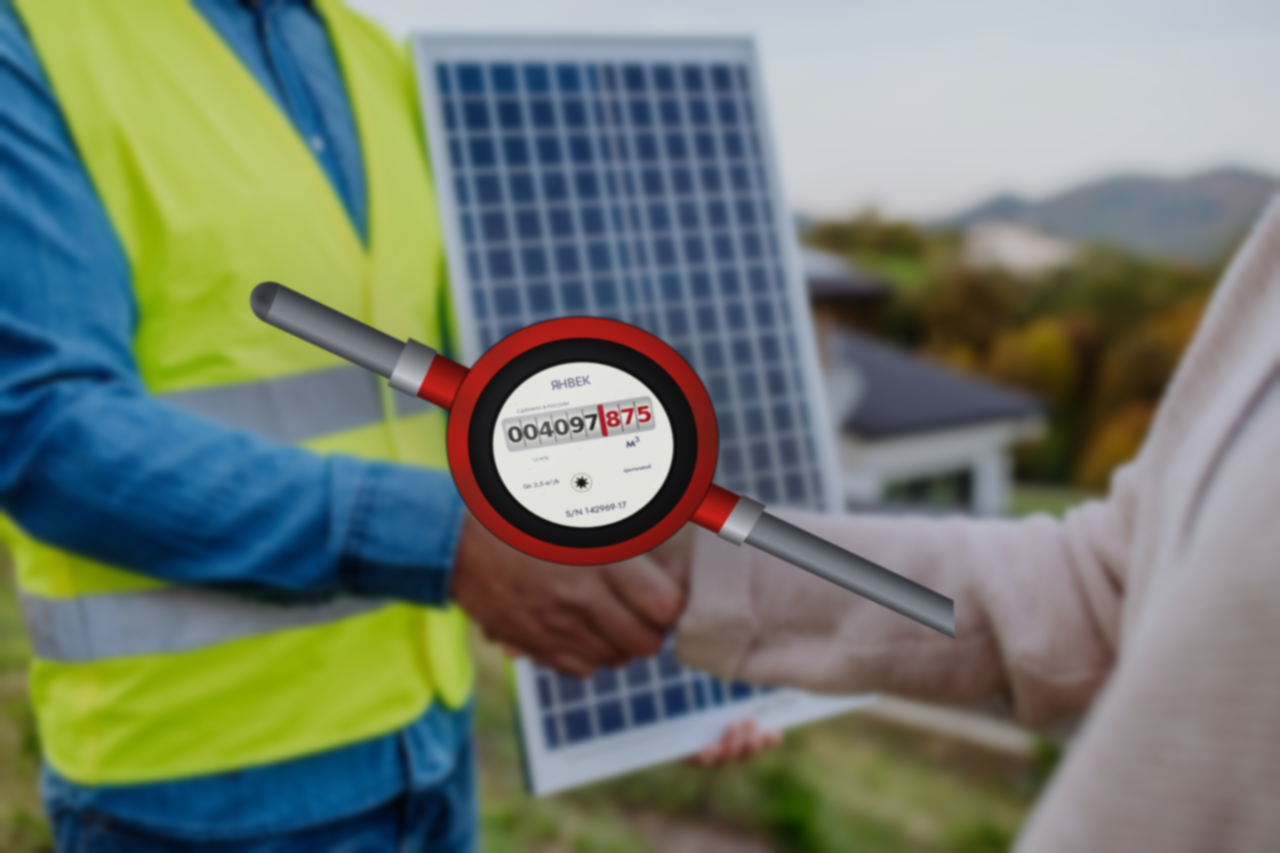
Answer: 4097.875 m³
